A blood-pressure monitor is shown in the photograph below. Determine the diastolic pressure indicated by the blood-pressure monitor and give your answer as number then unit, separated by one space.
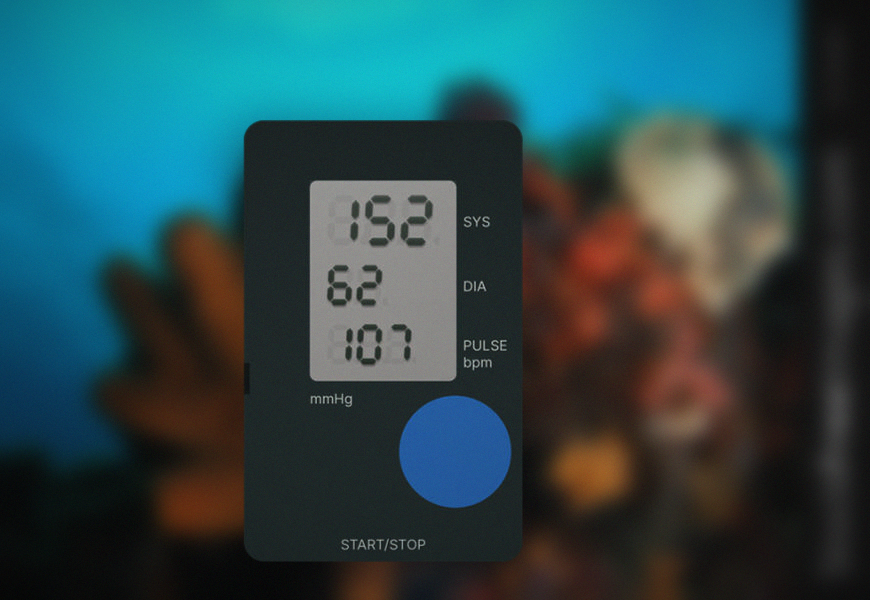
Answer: 62 mmHg
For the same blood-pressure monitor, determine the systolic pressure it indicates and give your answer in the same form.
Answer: 152 mmHg
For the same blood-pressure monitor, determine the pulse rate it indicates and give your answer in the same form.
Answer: 107 bpm
